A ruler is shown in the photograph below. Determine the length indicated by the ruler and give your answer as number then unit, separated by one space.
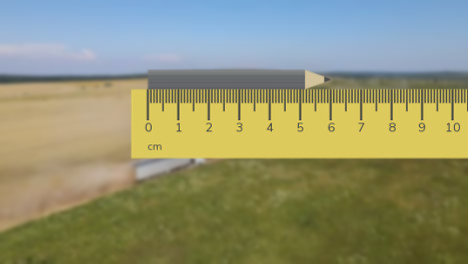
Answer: 6 cm
